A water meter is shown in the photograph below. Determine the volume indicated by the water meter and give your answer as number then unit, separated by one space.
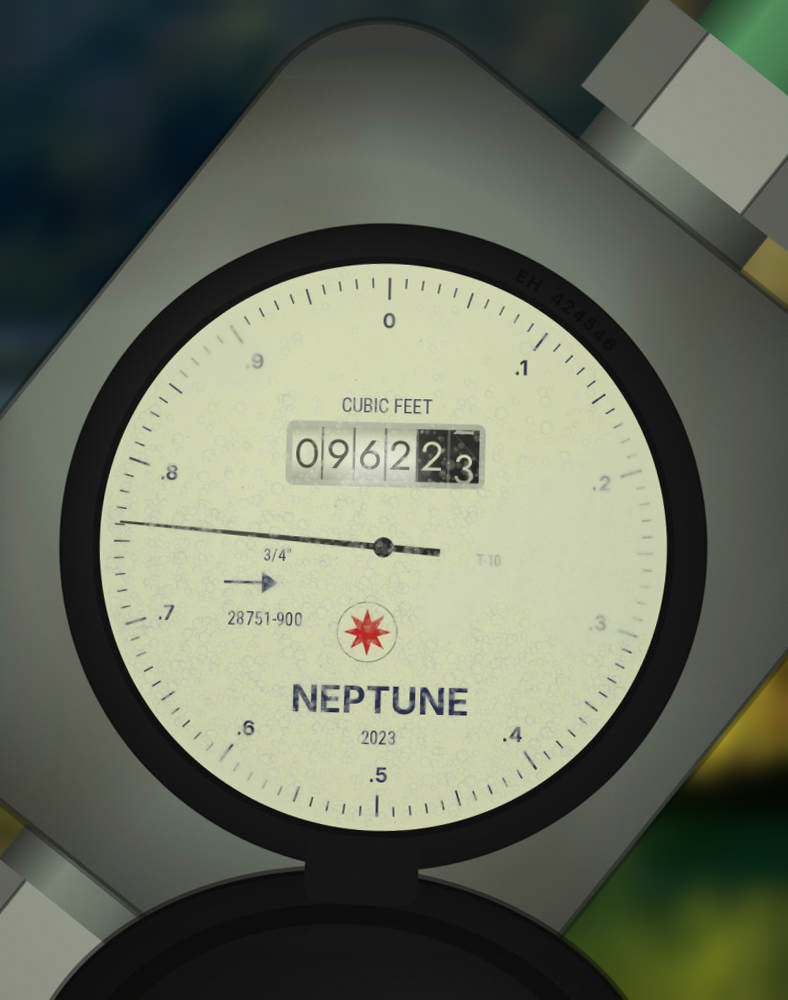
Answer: 96222.76 ft³
